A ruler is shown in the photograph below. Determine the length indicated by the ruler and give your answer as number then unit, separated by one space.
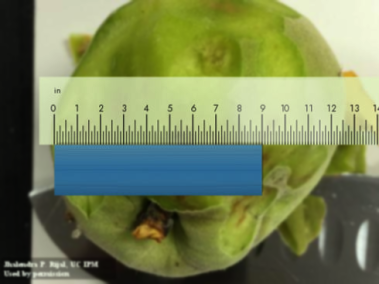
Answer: 9 in
